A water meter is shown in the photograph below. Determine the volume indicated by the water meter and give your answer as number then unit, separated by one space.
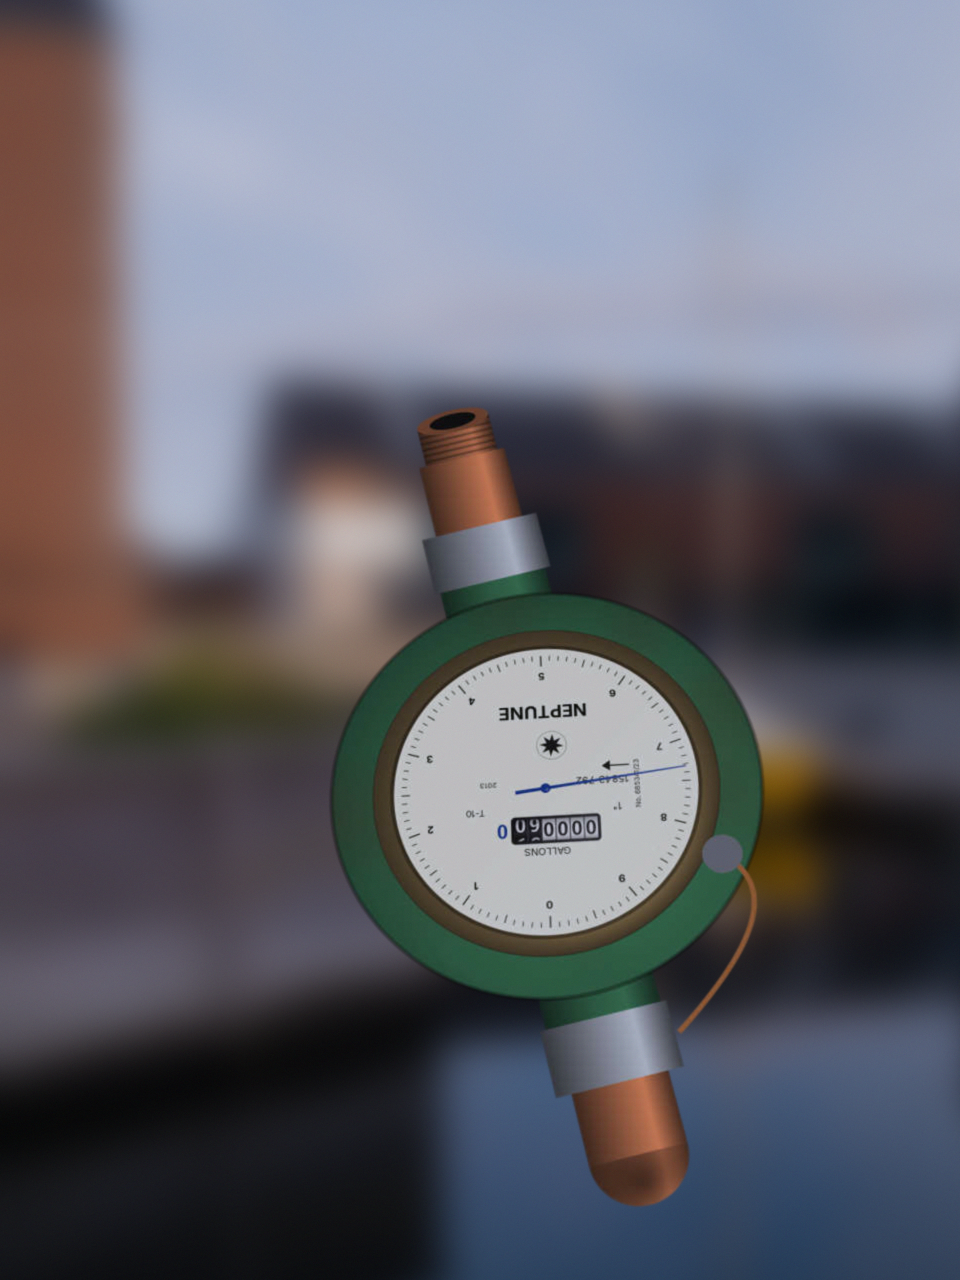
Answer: 597.3 gal
